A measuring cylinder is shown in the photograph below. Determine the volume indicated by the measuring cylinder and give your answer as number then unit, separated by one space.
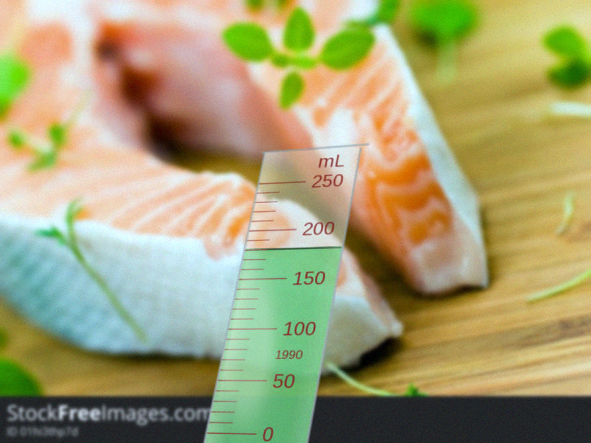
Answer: 180 mL
